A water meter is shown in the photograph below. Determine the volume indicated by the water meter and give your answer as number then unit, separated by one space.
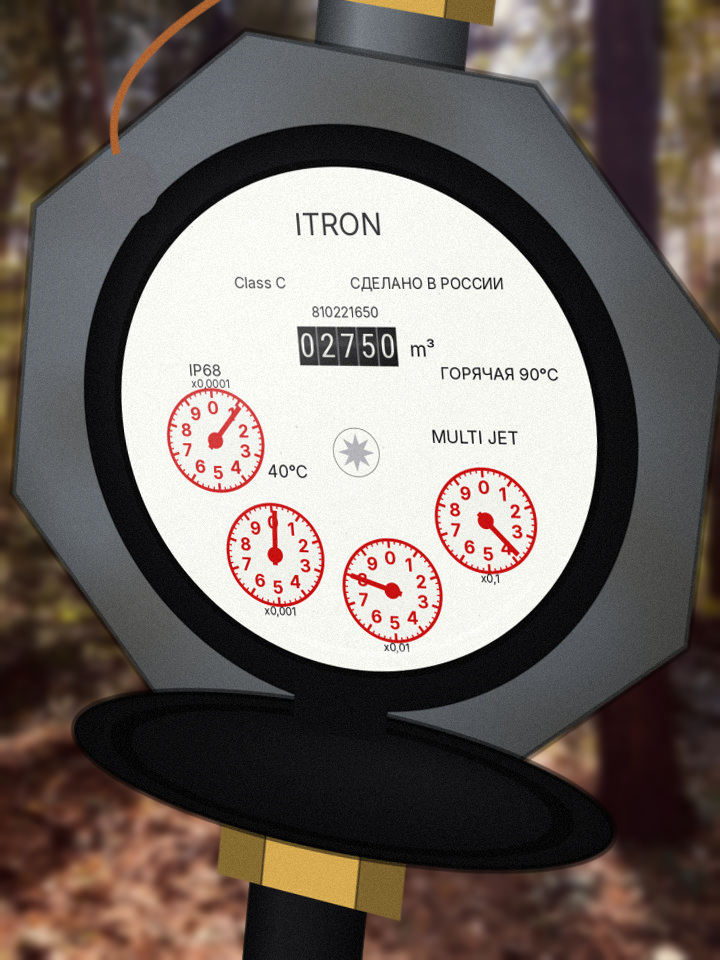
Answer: 2750.3801 m³
